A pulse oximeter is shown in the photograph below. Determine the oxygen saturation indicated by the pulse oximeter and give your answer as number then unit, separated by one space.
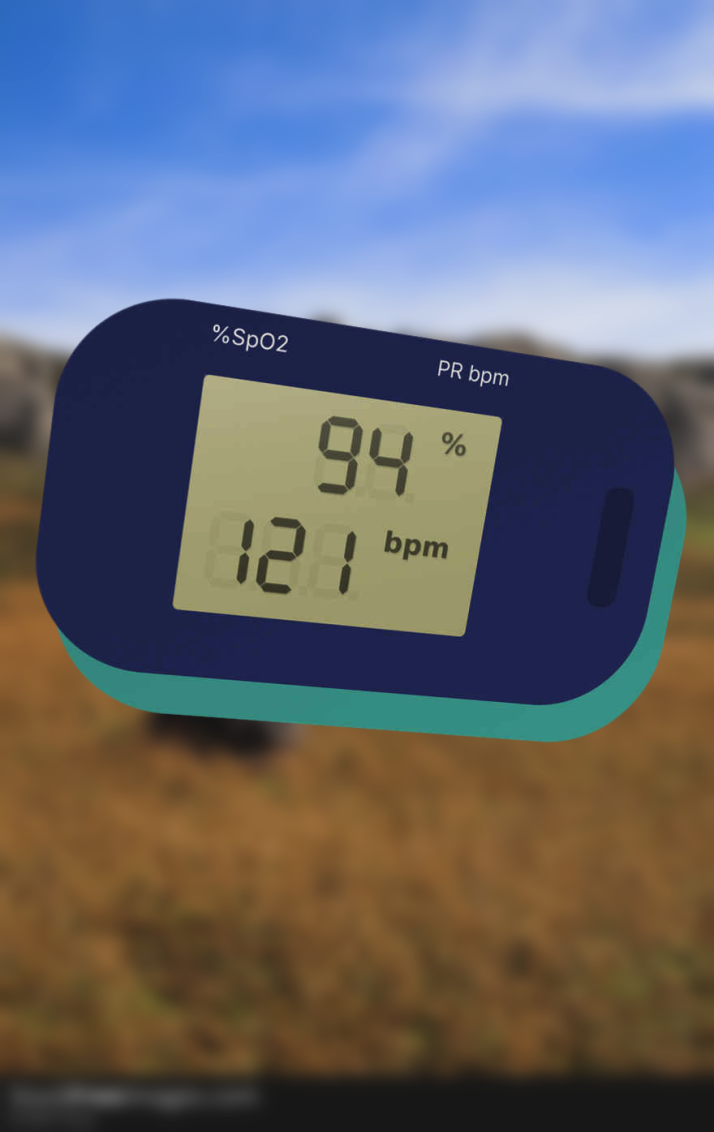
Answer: 94 %
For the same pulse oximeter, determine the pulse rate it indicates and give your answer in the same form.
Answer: 121 bpm
